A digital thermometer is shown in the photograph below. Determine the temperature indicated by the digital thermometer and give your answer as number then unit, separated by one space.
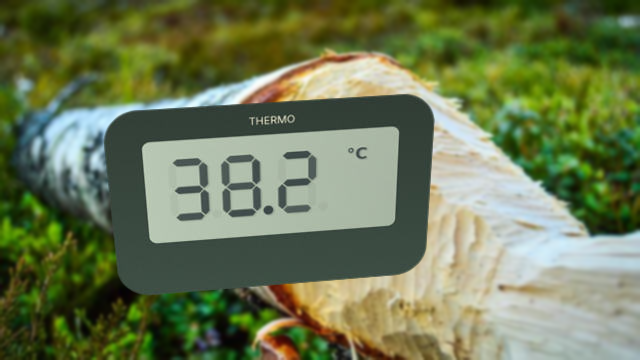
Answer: 38.2 °C
